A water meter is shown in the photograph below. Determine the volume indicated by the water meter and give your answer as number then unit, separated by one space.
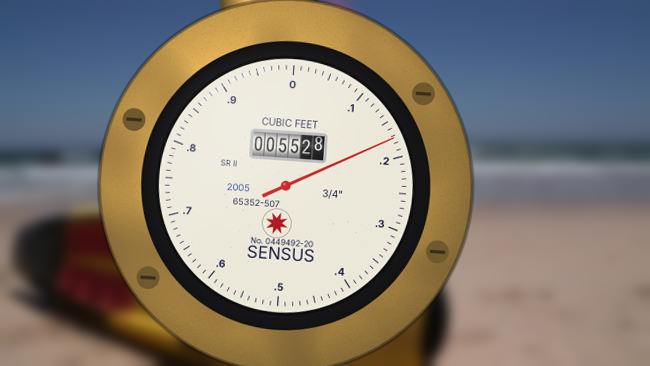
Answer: 5528.17 ft³
